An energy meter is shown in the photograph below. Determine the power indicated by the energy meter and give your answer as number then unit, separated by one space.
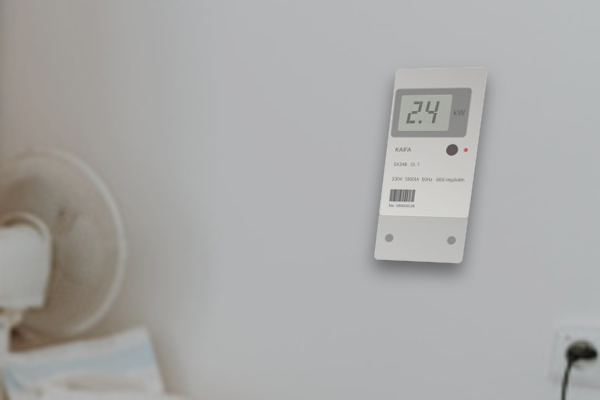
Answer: 2.4 kW
